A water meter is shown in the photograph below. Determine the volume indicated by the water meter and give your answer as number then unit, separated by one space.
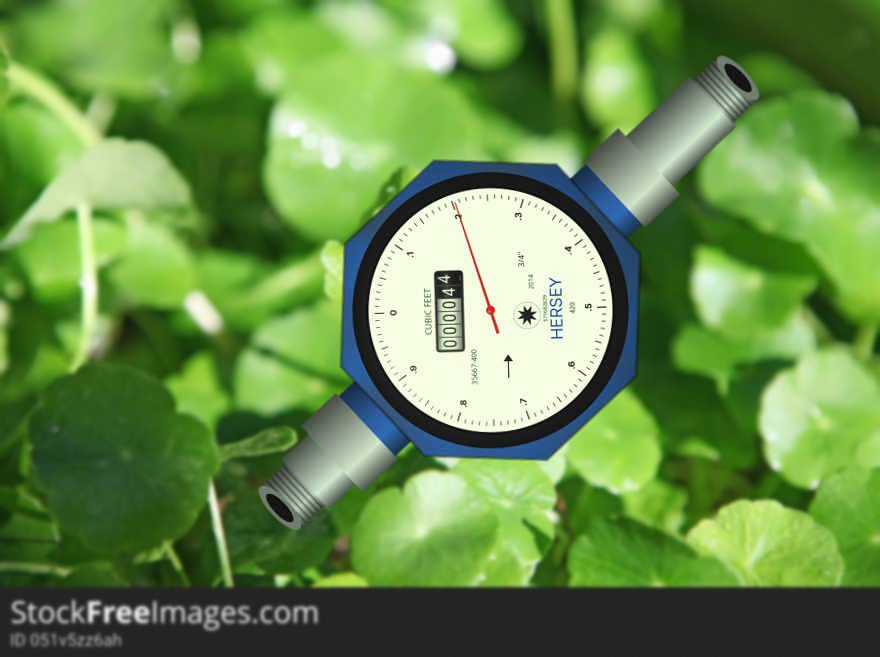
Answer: 44.20 ft³
